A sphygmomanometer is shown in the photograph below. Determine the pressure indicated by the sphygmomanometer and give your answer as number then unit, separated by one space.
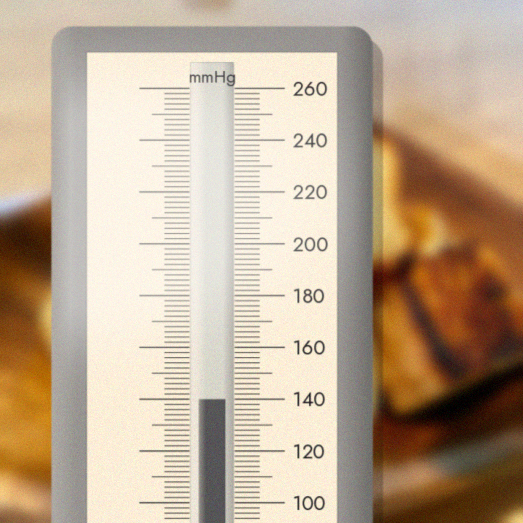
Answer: 140 mmHg
